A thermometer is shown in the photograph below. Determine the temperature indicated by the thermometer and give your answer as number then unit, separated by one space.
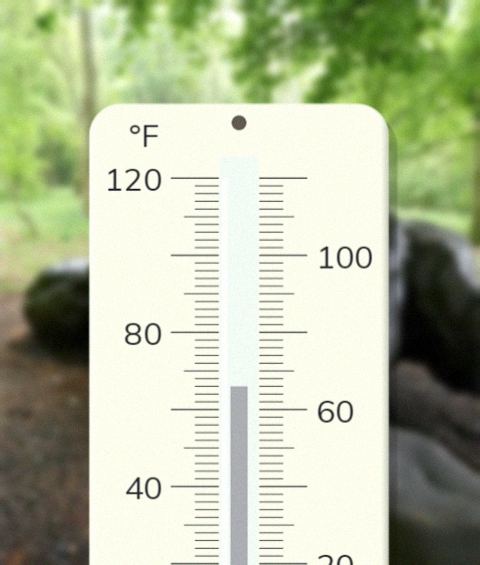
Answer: 66 °F
